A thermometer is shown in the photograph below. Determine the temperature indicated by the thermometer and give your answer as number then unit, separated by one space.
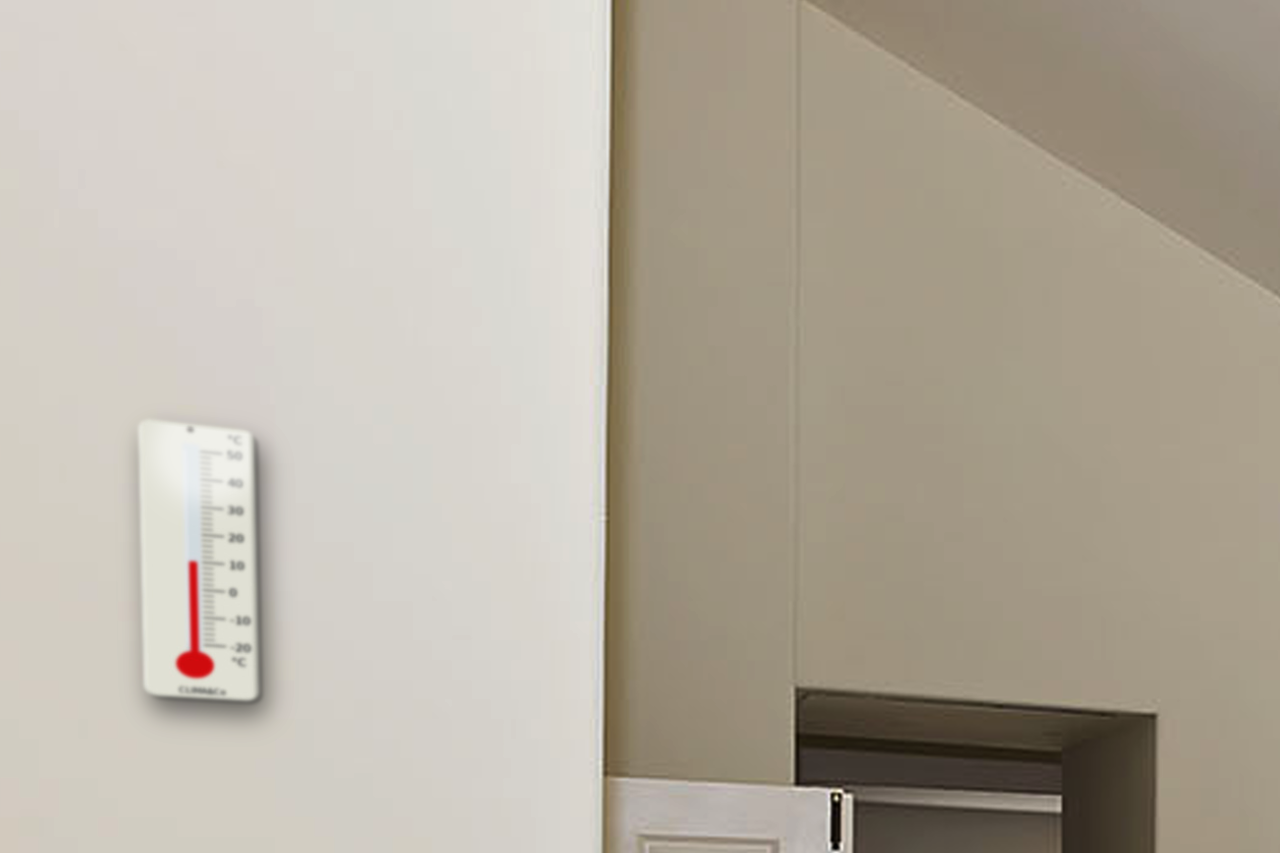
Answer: 10 °C
